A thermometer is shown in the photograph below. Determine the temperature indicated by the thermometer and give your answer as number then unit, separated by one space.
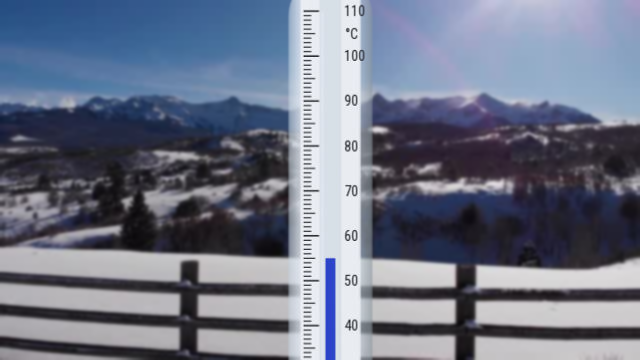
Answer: 55 °C
